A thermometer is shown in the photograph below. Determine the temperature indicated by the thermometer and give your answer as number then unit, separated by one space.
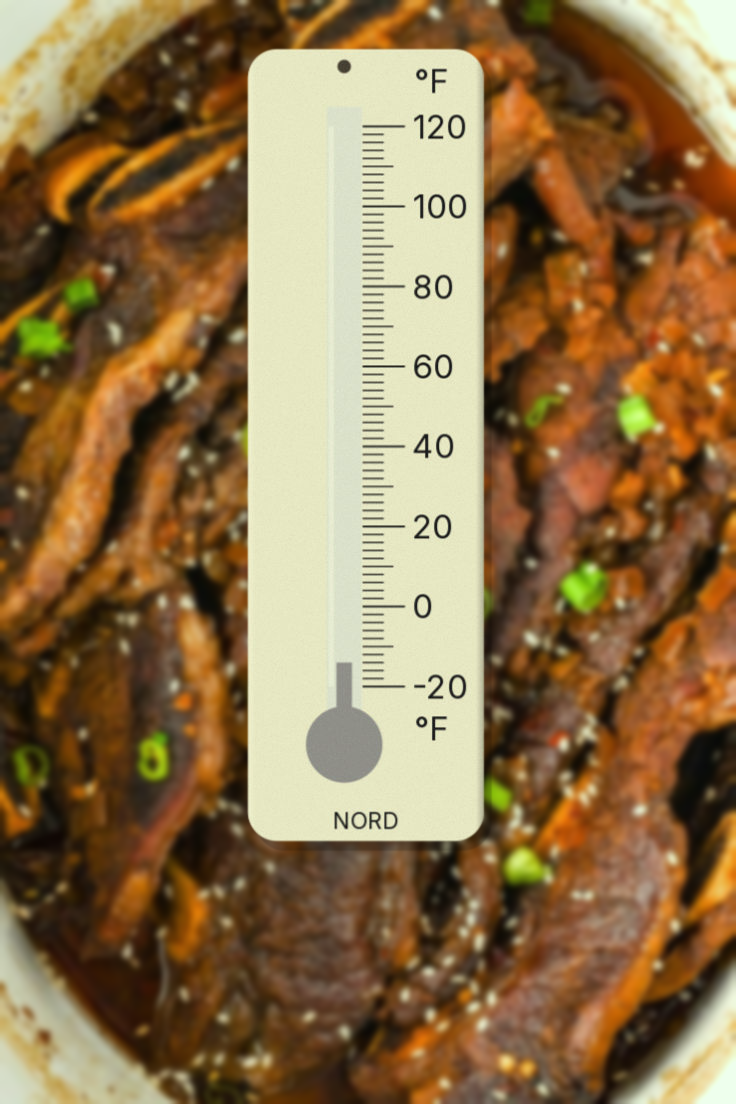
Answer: -14 °F
